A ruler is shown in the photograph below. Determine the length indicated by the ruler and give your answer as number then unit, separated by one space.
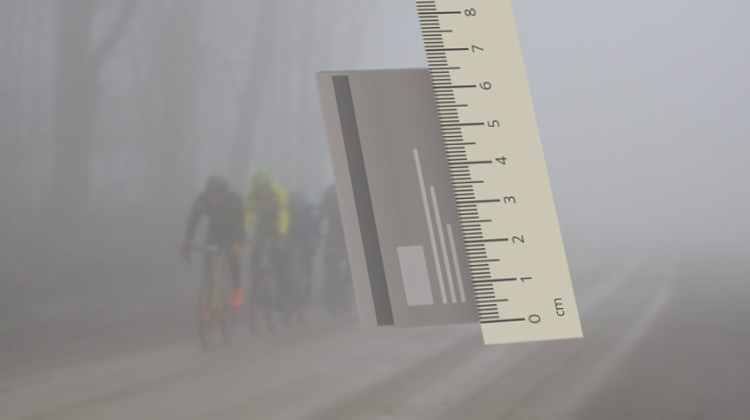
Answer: 6.5 cm
